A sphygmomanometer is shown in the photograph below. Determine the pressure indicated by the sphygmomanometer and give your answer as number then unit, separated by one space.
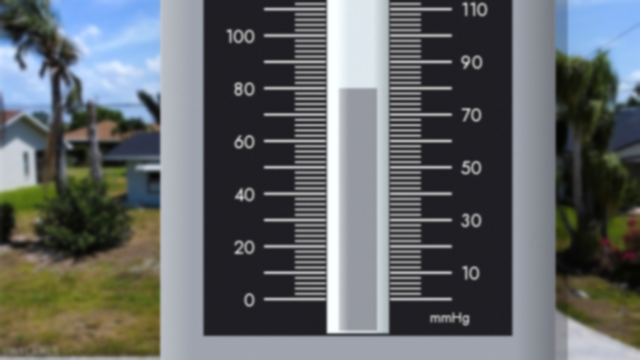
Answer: 80 mmHg
